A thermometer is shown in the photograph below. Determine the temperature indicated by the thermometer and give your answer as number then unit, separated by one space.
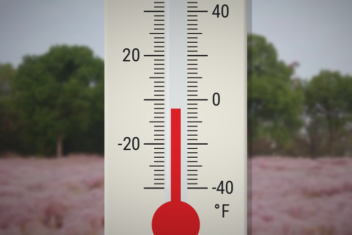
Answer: -4 °F
